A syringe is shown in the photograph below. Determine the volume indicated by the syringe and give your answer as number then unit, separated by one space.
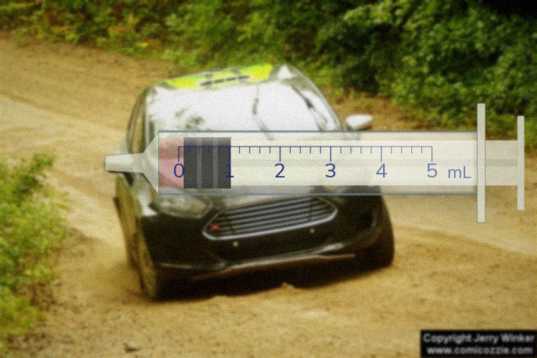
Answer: 0.1 mL
